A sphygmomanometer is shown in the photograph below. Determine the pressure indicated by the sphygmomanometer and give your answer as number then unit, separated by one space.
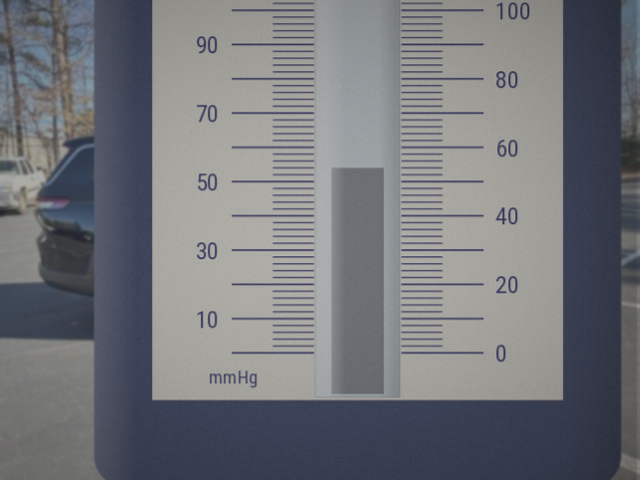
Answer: 54 mmHg
